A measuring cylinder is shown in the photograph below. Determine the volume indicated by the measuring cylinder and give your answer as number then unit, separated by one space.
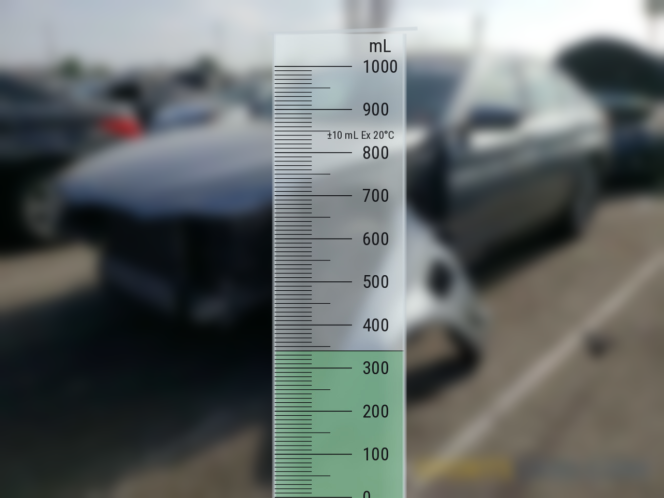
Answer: 340 mL
